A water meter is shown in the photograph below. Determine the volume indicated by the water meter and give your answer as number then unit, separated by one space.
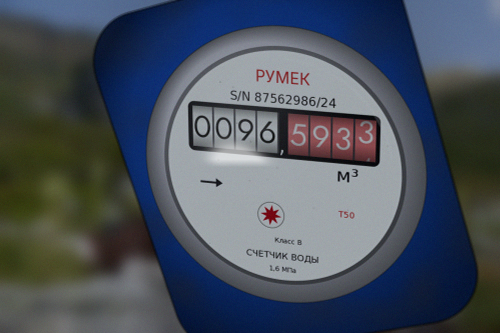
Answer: 96.5933 m³
